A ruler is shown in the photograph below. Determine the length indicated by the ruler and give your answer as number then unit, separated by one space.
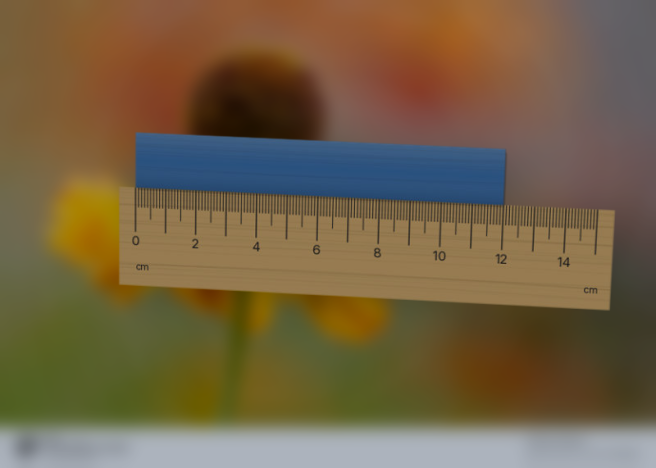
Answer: 12 cm
